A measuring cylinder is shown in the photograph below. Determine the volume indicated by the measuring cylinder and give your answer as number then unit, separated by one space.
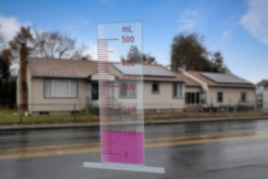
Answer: 100 mL
